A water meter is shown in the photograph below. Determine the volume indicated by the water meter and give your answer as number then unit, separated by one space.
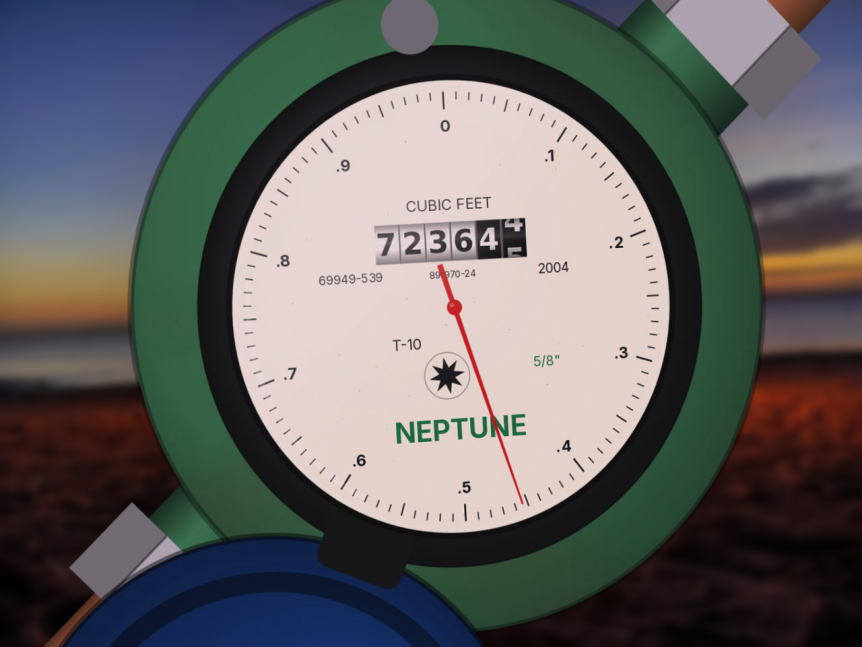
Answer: 723644.45 ft³
